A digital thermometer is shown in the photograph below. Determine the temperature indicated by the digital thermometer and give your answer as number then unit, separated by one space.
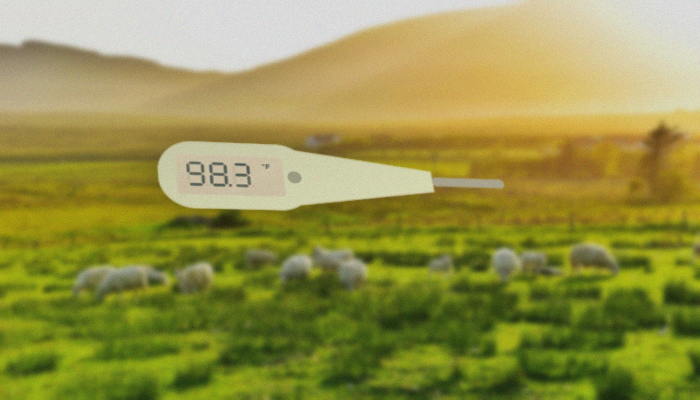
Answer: 98.3 °F
